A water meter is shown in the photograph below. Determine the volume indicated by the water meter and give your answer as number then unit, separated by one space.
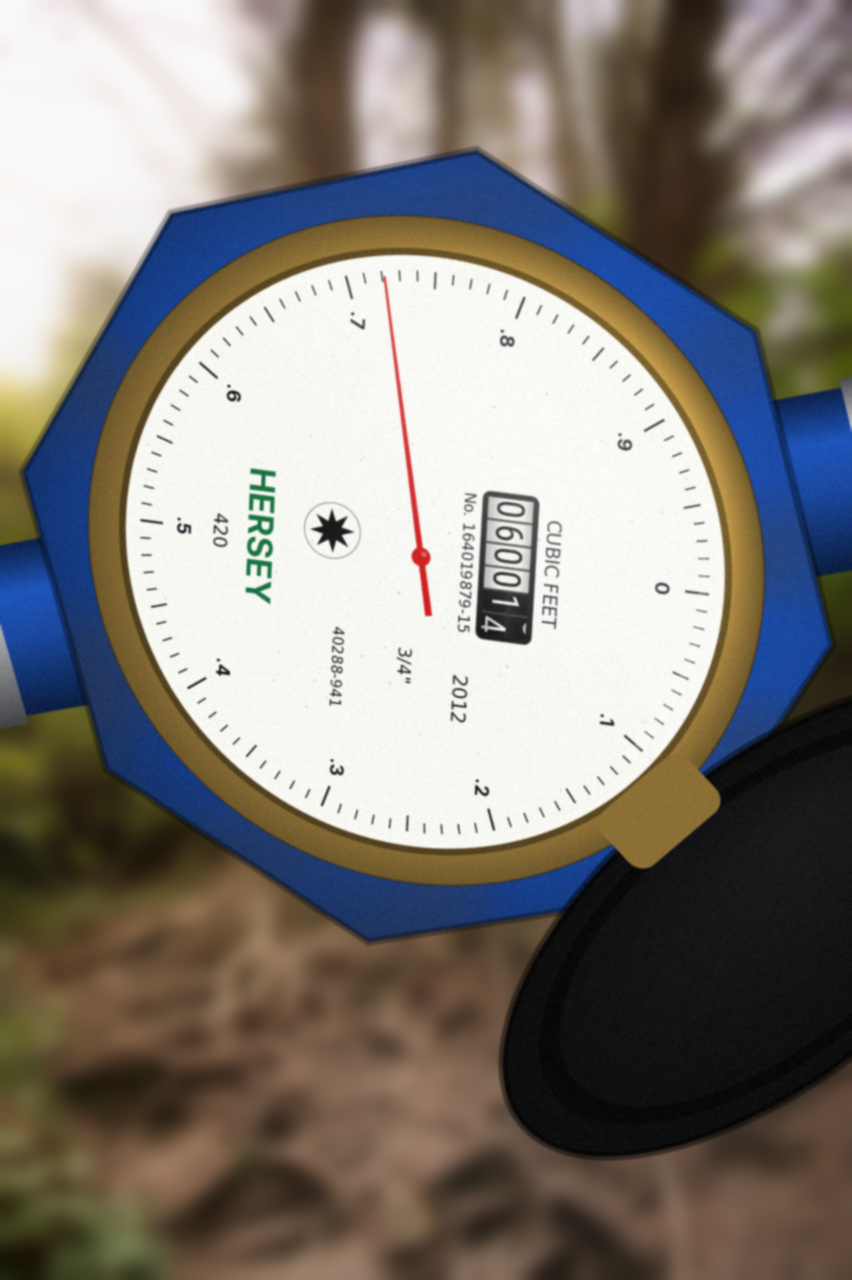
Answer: 60013.72 ft³
